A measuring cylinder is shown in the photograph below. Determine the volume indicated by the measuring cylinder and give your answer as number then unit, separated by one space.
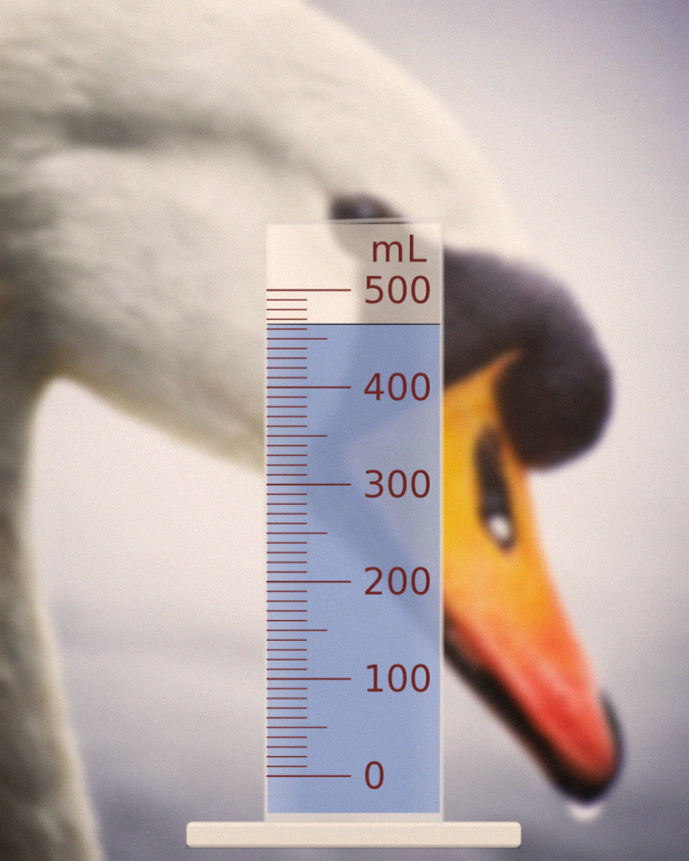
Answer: 465 mL
